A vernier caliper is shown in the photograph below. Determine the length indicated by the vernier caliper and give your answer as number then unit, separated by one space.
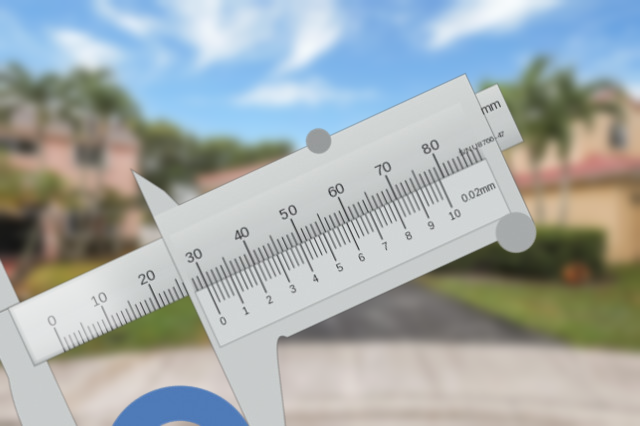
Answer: 30.0 mm
